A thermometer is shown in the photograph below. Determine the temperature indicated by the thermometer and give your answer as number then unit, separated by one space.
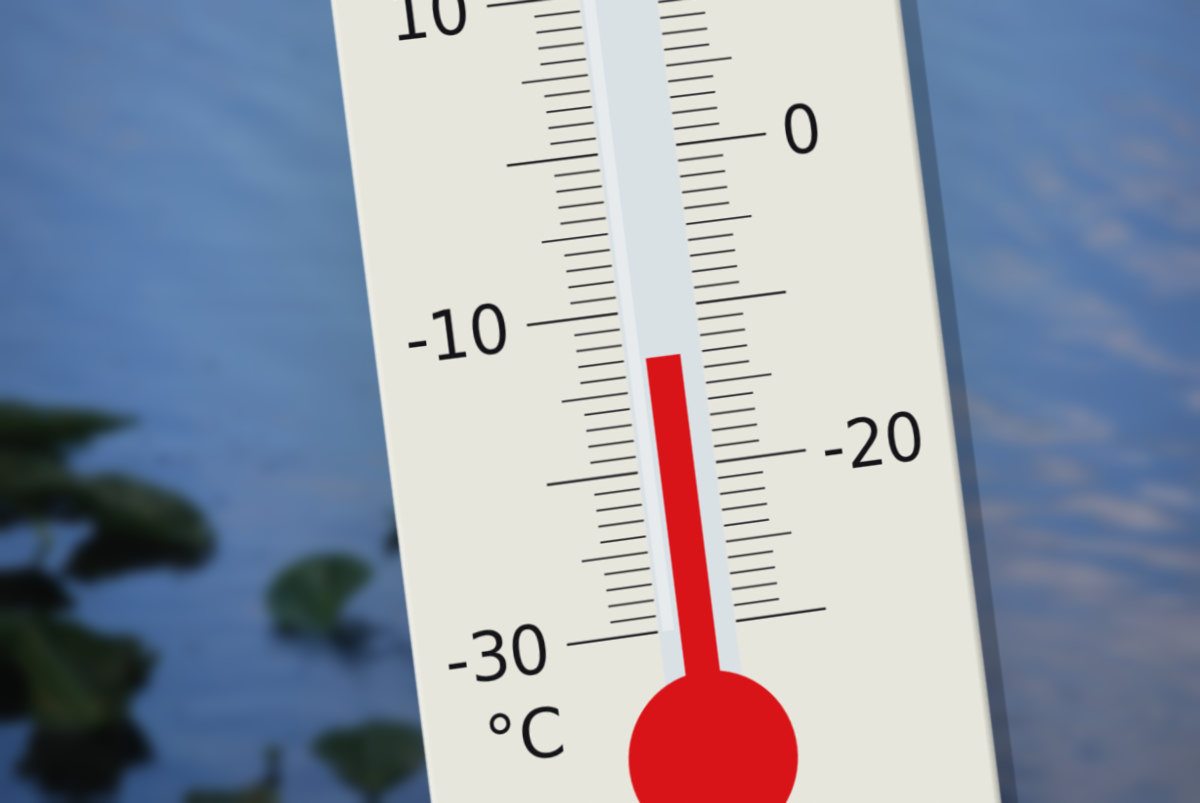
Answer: -13 °C
